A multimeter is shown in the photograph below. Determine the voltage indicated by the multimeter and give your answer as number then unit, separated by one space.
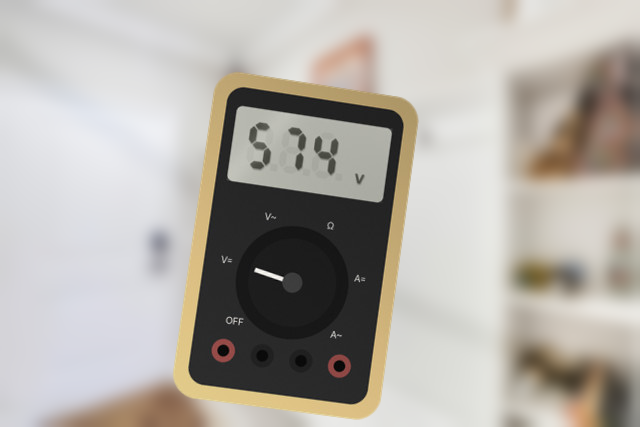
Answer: 574 V
